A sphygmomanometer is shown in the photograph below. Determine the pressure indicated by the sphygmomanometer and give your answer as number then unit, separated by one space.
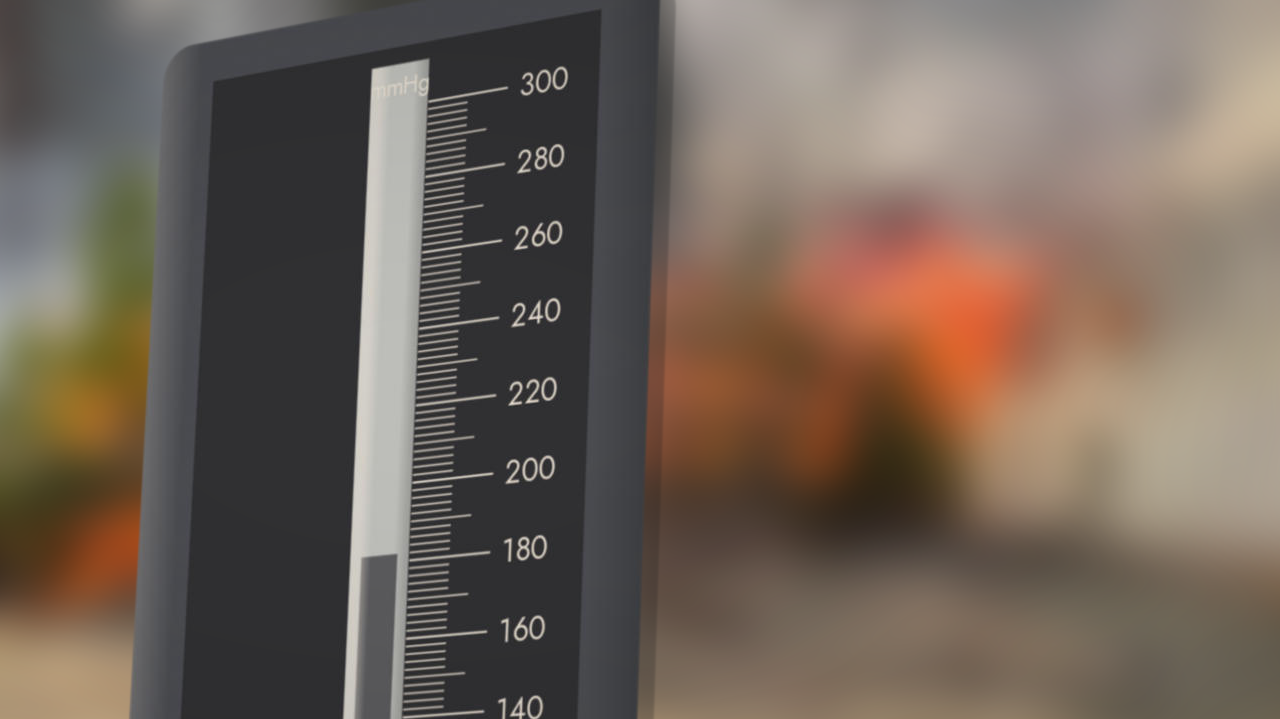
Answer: 182 mmHg
